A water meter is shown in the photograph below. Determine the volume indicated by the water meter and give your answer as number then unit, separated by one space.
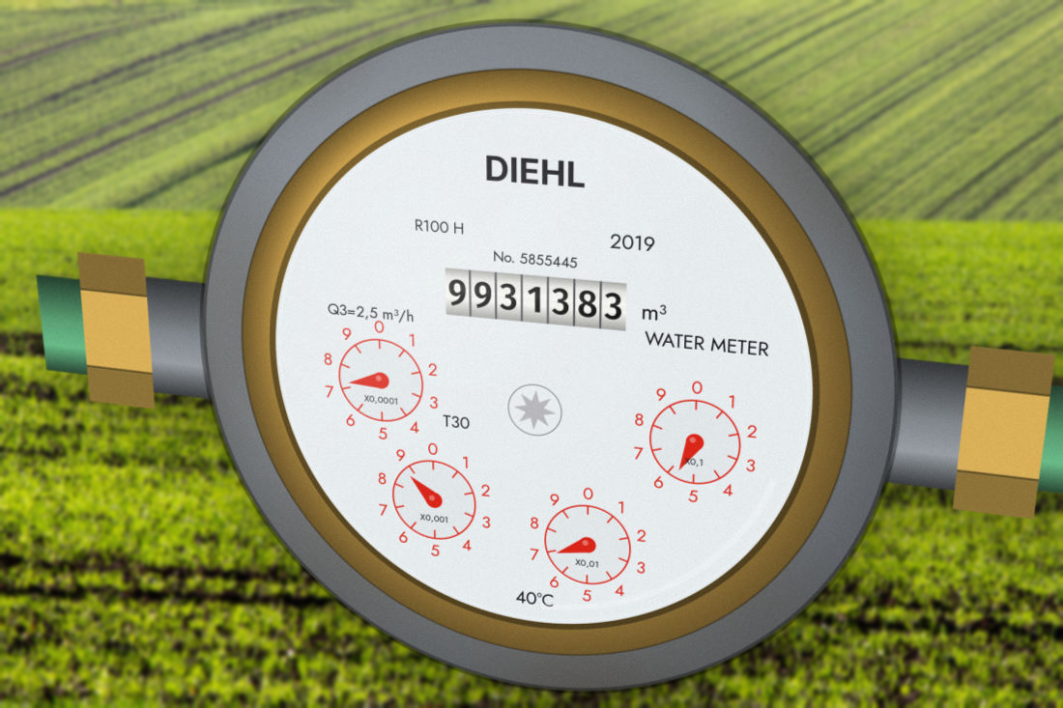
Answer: 9931383.5687 m³
